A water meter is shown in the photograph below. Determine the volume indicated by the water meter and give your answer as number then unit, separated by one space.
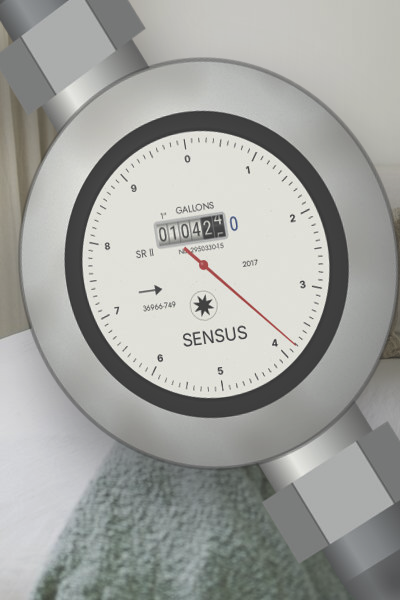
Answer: 104243.8 gal
